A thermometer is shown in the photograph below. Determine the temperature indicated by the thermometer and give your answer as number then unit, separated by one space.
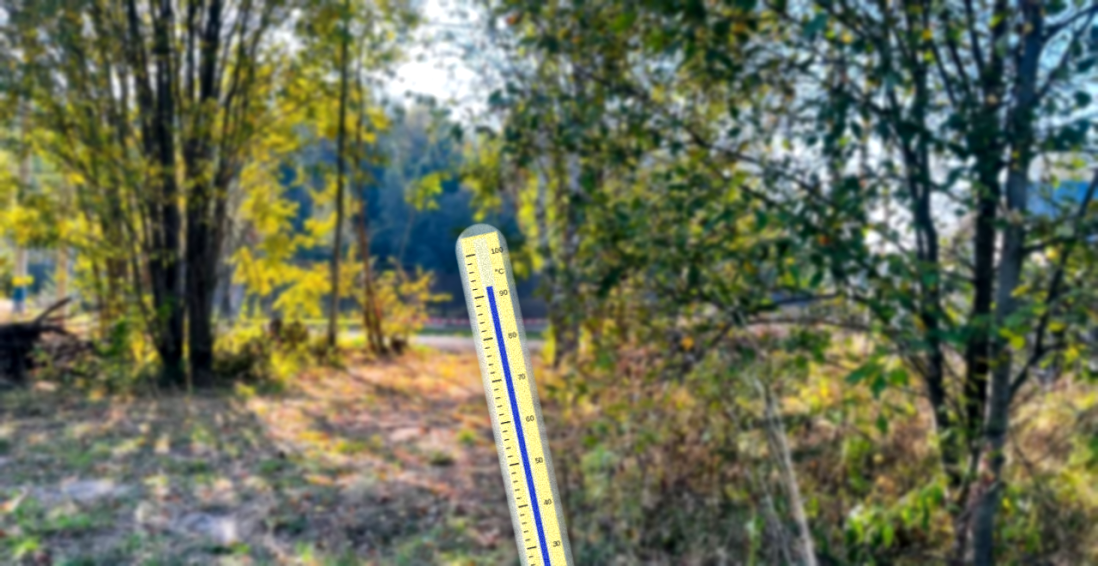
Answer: 92 °C
